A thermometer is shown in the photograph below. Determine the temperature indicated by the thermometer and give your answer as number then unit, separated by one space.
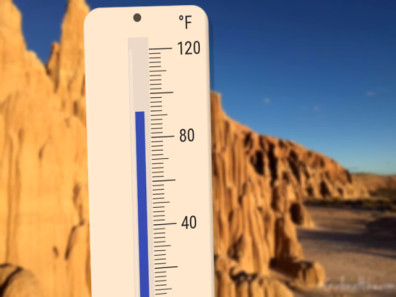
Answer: 92 °F
